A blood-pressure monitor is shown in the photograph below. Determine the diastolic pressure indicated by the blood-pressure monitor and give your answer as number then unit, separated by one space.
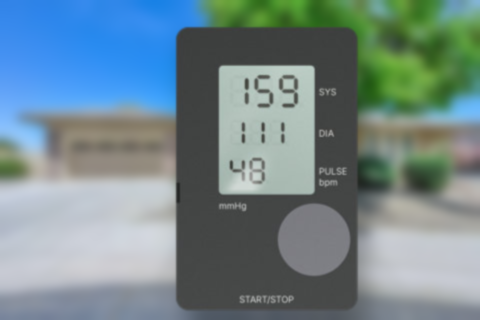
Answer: 111 mmHg
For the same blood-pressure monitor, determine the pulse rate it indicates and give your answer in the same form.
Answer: 48 bpm
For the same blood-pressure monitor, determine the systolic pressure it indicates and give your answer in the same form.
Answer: 159 mmHg
